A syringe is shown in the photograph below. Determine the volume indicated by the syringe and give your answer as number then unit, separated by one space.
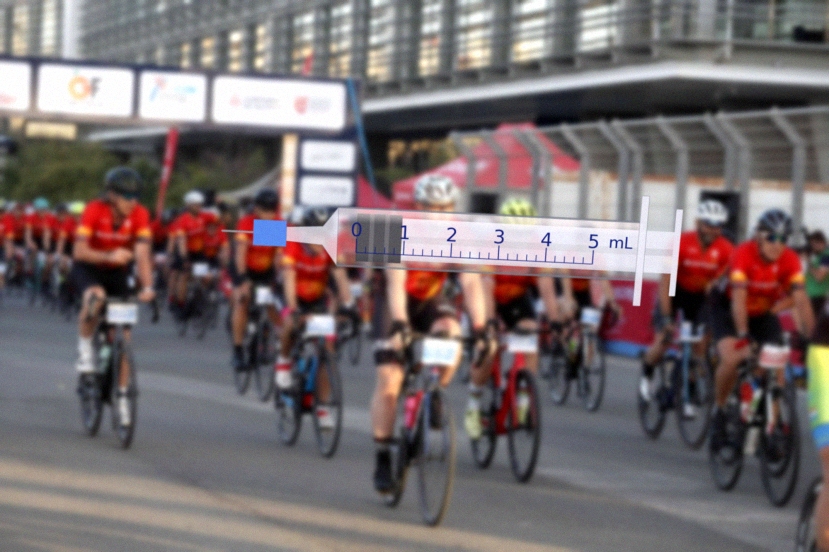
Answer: 0 mL
